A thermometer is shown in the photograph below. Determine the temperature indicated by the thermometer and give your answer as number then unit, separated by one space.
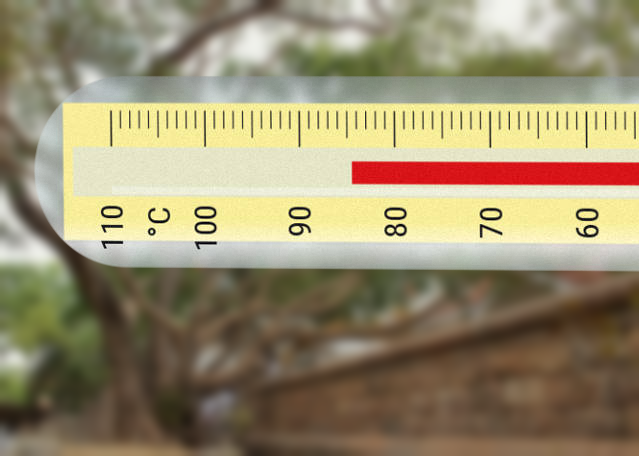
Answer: 84.5 °C
